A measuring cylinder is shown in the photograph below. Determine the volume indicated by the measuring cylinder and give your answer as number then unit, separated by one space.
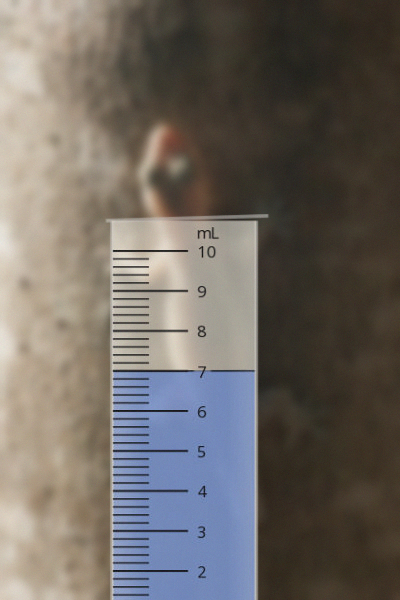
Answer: 7 mL
